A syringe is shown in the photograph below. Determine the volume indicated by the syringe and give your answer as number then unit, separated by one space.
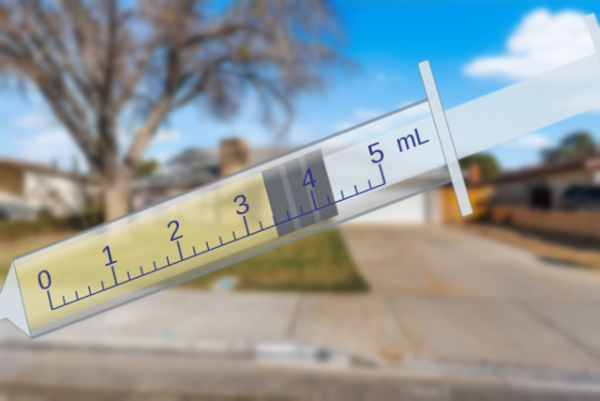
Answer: 3.4 mL
